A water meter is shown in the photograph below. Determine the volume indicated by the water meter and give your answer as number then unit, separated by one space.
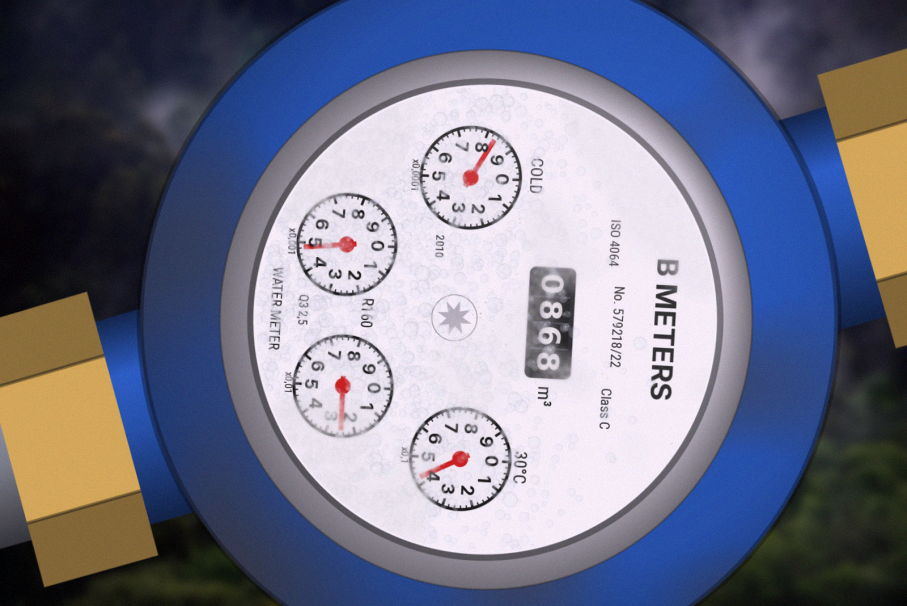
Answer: 868.4248 m³
